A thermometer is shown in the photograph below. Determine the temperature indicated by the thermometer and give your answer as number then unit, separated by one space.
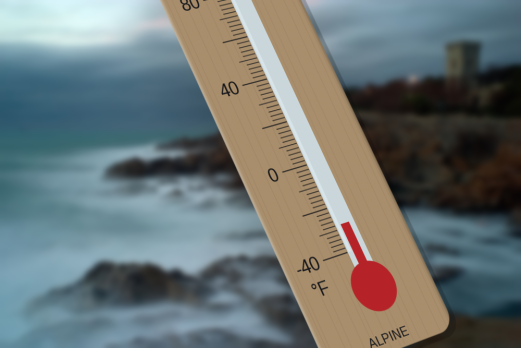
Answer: -28 °F
